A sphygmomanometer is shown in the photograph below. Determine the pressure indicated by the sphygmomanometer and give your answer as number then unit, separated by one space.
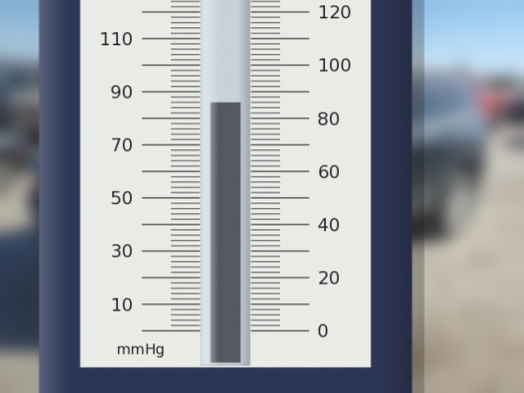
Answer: 86 mmHg
